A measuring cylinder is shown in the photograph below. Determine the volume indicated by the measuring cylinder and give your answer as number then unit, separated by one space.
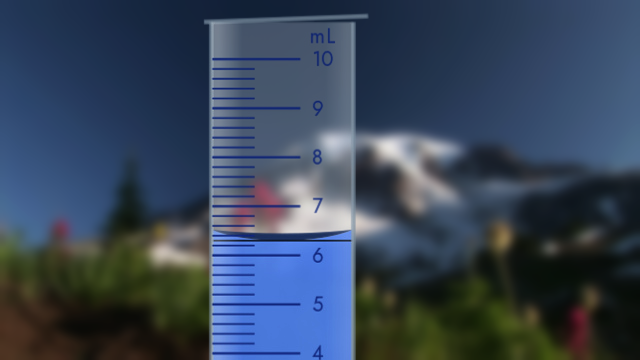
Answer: 6.3 mL
